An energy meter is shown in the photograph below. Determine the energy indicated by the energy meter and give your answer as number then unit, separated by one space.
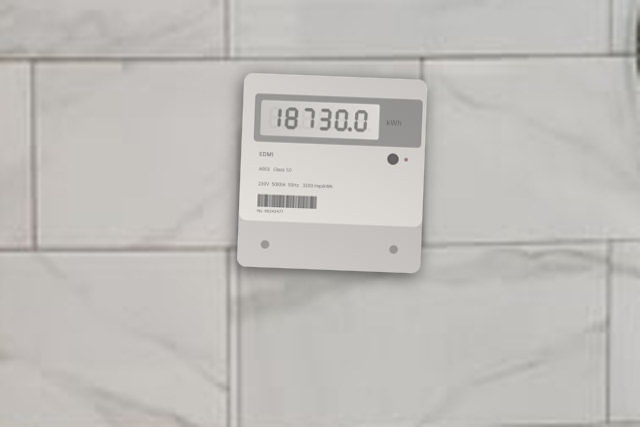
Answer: 18730.0 kWh
